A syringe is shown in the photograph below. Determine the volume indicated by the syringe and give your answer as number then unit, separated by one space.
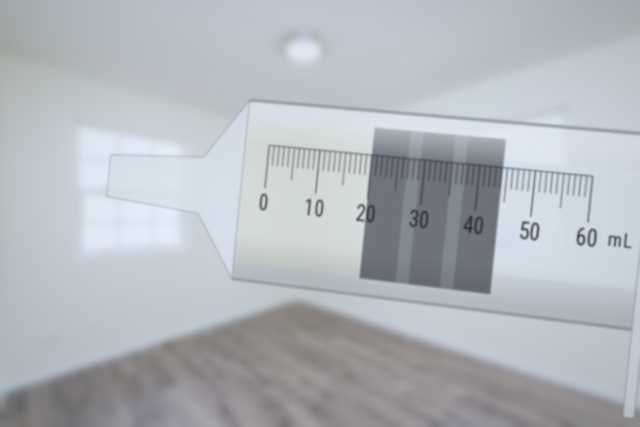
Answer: 20 mL
